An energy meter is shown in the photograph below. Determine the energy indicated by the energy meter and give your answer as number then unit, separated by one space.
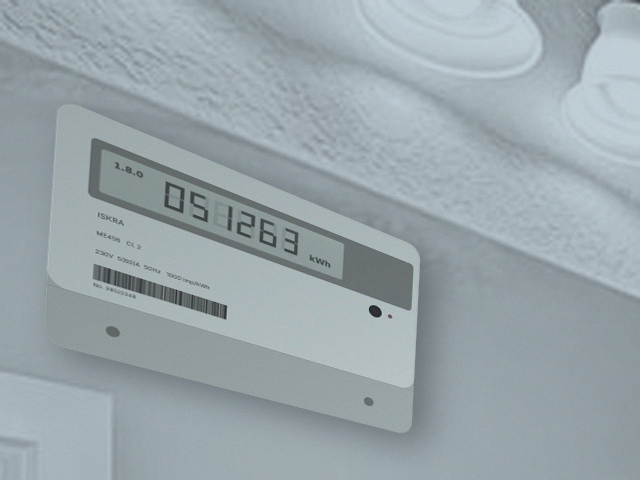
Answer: 51263 kWh
